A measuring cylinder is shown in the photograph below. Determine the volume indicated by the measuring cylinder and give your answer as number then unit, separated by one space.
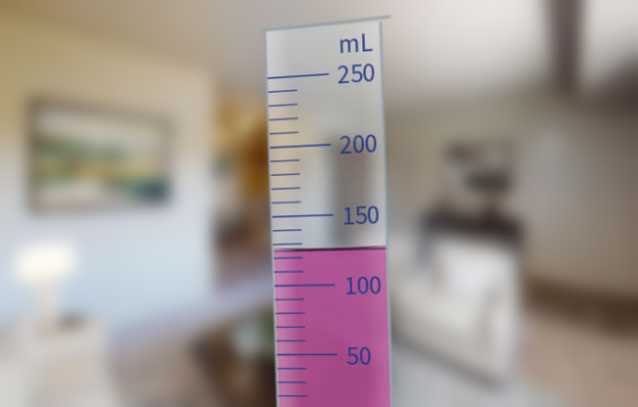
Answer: 125 mL
